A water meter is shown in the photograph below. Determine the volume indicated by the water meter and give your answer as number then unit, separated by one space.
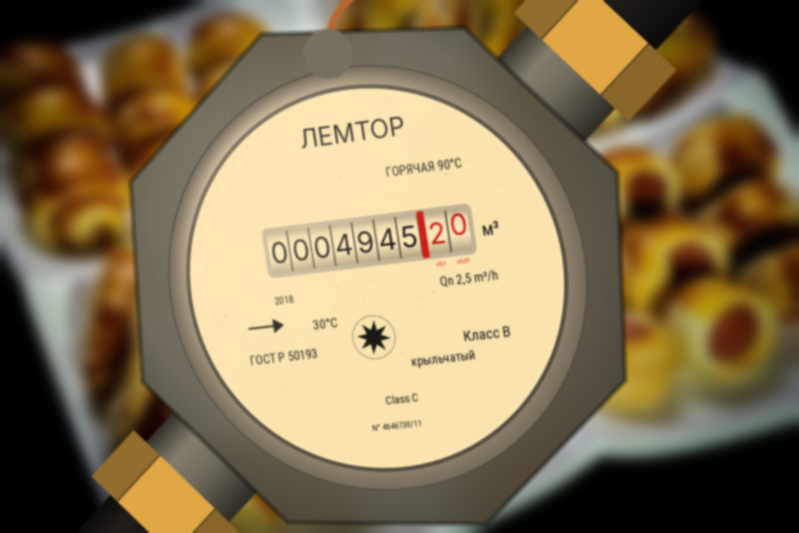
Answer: 4945.20 m³
